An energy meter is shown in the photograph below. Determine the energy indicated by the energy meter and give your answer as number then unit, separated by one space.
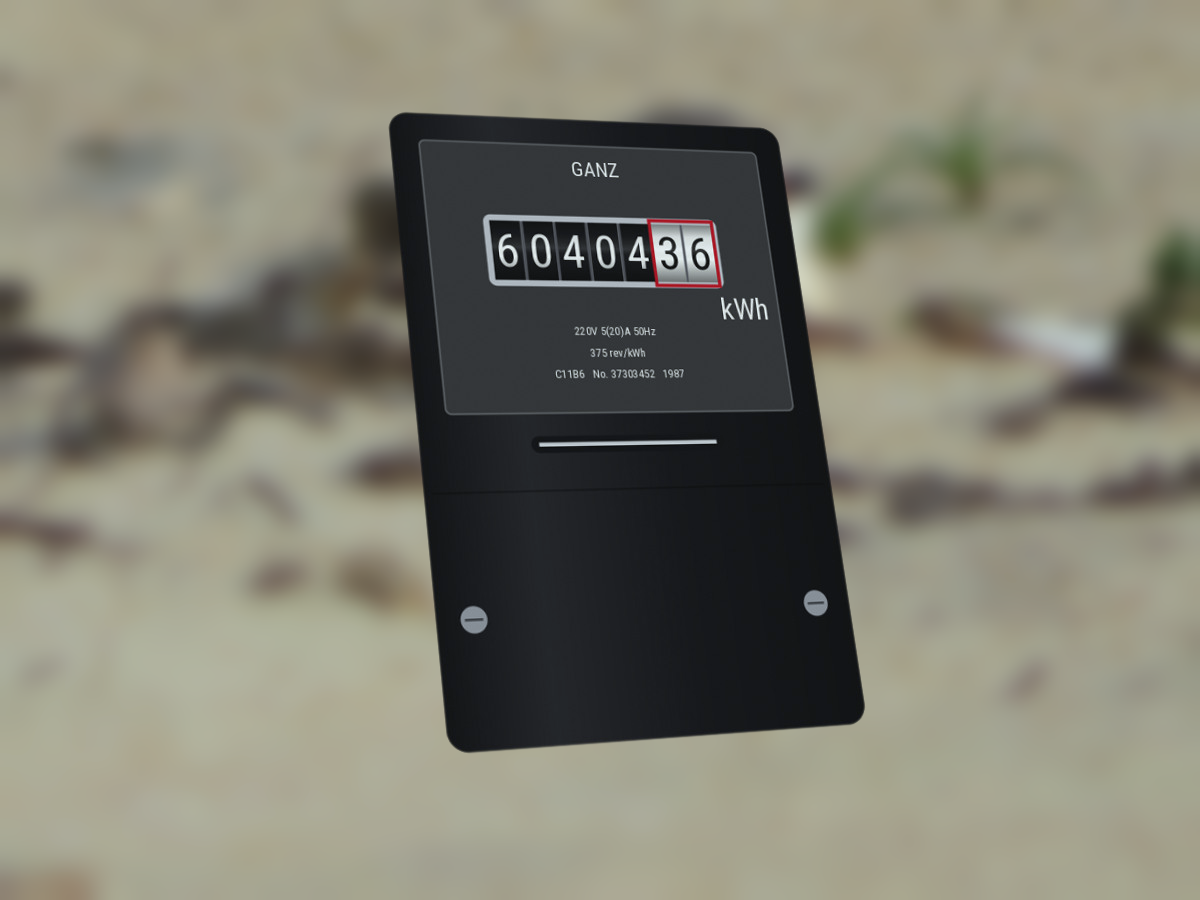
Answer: 60404.36 kWh
